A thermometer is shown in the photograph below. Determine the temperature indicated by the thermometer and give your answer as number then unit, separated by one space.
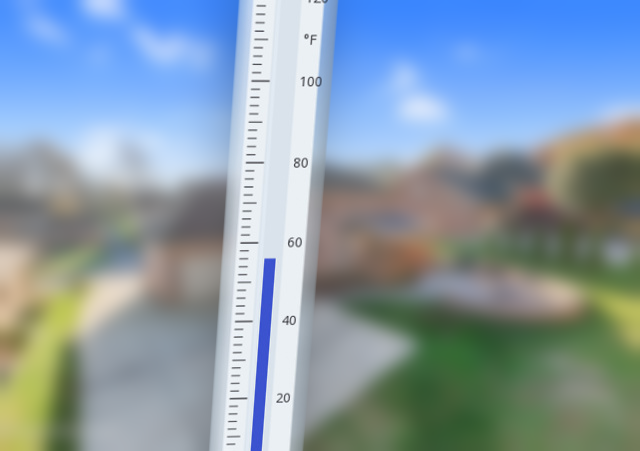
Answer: 56 °F
